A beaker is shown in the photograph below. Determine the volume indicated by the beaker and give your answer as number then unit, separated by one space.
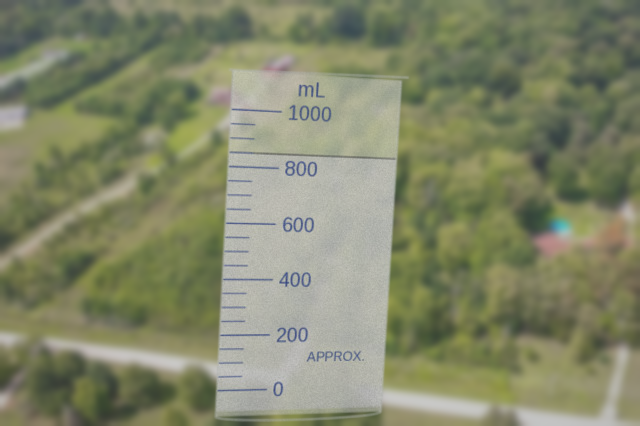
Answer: 850 mL
